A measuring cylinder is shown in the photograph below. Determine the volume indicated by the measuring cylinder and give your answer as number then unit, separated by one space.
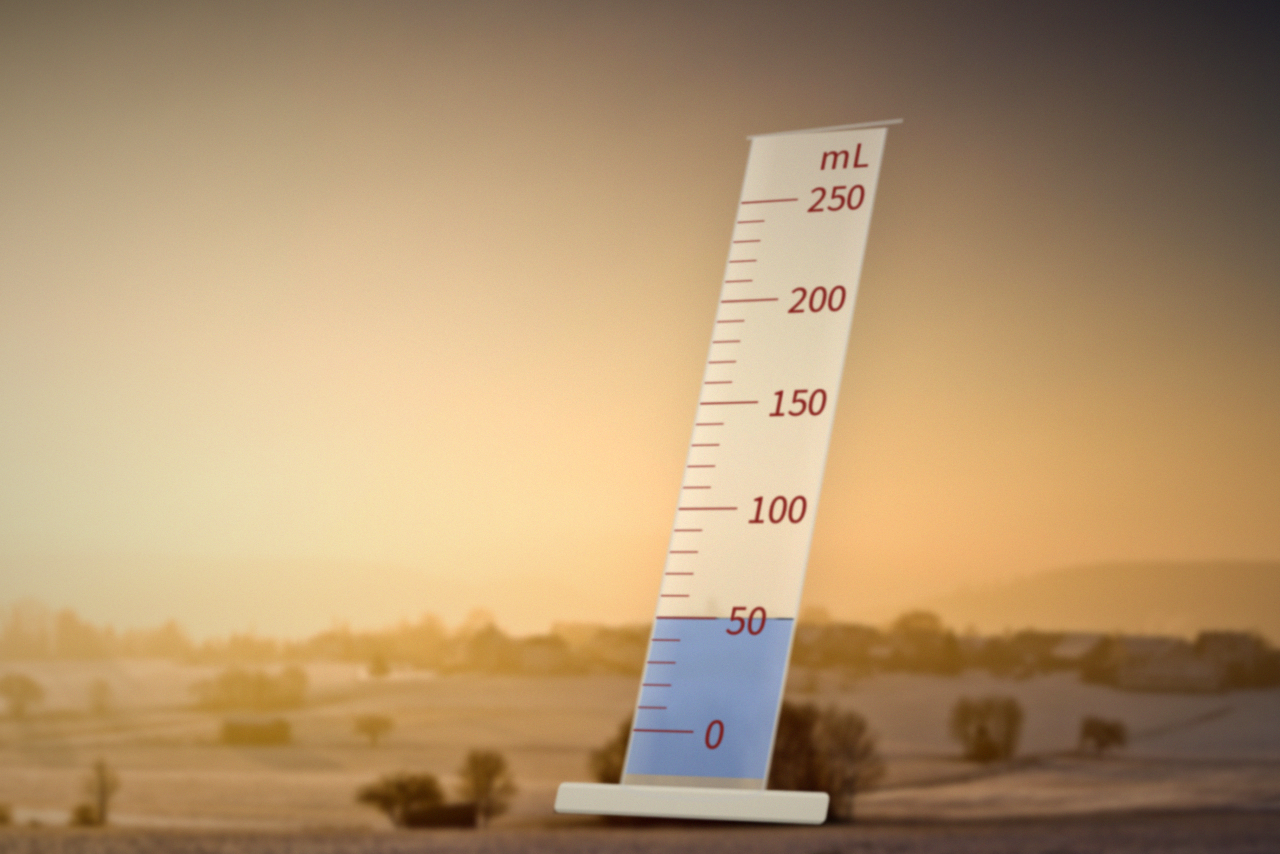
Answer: 50 mL
